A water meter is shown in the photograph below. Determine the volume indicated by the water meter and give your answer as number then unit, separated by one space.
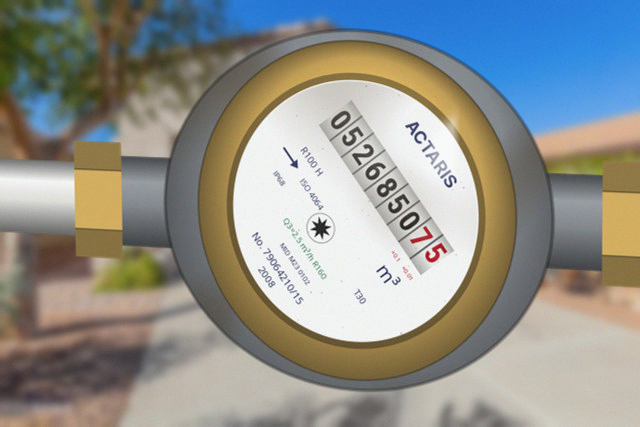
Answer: 526850.75 m³
